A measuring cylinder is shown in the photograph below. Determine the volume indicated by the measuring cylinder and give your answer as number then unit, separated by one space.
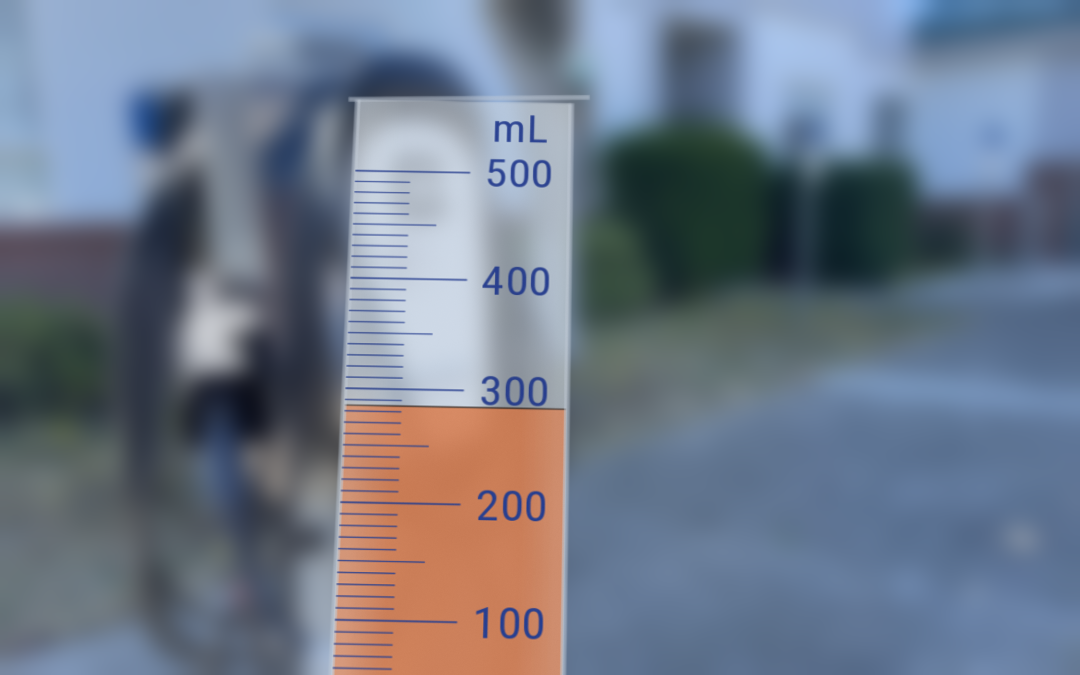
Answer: 285 mL
